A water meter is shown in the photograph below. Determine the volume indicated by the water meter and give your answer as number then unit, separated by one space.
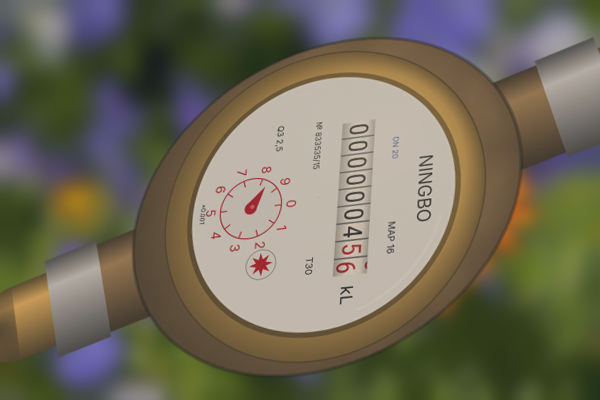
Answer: 4.558 kL
